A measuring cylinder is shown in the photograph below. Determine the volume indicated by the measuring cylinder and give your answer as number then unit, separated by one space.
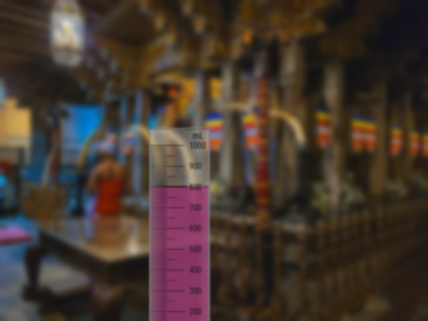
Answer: 800 mL
